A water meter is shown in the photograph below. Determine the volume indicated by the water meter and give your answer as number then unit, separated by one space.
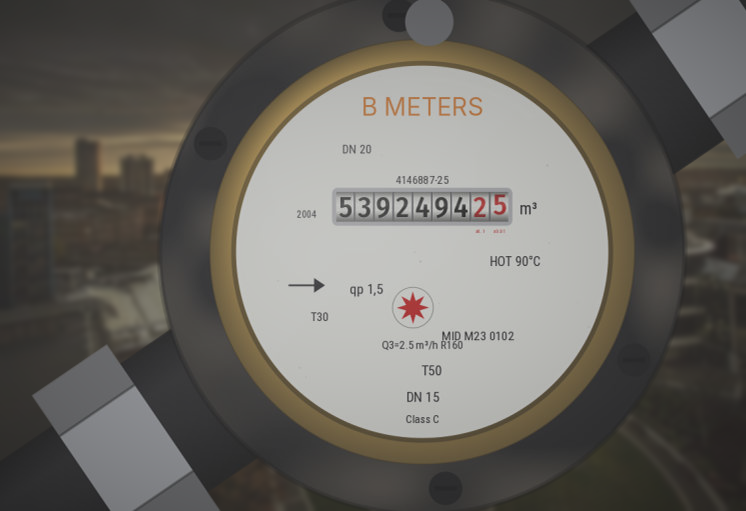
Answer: 5392494.25 m³
